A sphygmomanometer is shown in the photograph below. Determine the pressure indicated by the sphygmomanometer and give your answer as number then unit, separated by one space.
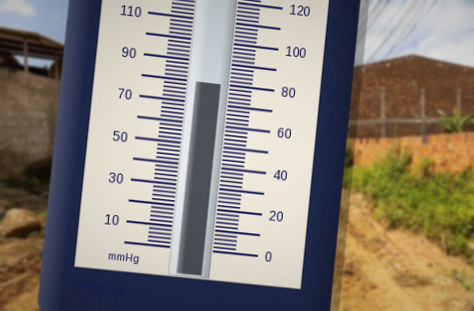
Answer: 80 mmHg
